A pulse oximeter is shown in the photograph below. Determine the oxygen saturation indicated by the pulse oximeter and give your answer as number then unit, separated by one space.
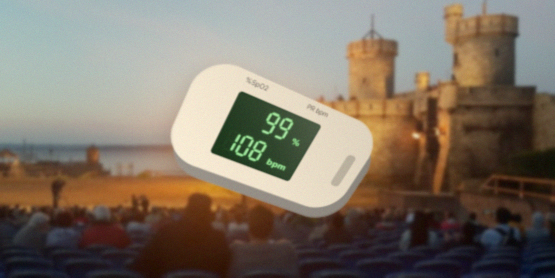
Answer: 99 %
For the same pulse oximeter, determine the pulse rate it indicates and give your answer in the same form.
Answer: 108 bpm
